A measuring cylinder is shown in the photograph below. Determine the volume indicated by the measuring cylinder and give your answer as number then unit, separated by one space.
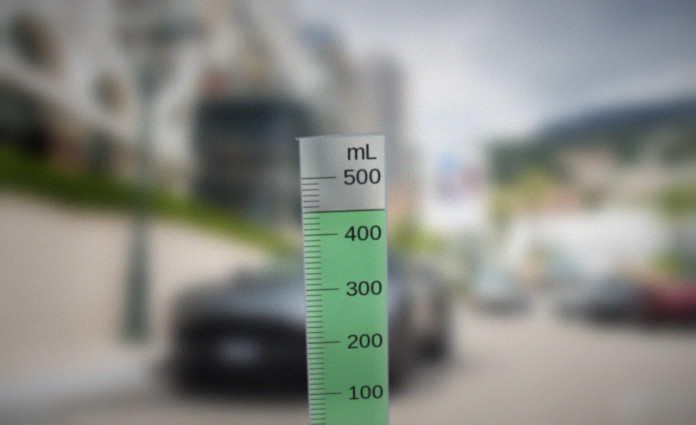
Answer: 440 mL
